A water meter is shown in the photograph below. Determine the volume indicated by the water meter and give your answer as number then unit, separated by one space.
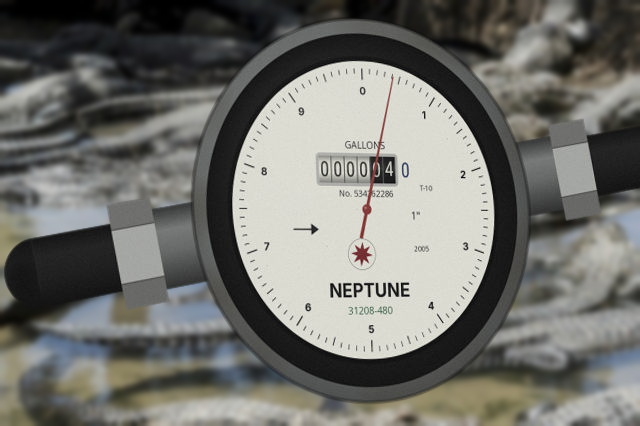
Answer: 40.4 gal
